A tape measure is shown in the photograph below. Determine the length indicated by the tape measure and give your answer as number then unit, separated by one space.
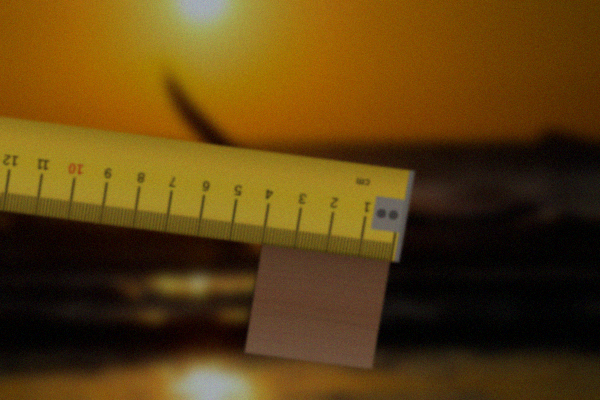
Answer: 4 cm
